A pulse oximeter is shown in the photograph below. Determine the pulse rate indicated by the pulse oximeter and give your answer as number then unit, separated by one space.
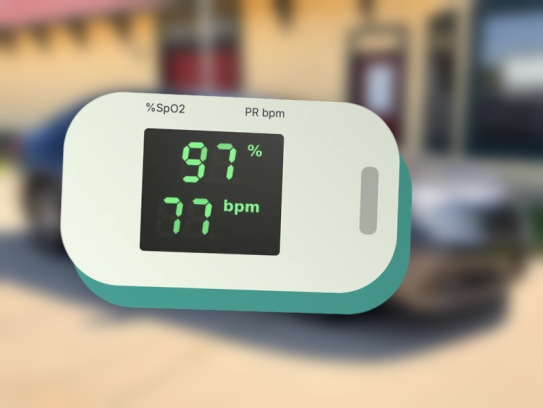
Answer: 77 bpm
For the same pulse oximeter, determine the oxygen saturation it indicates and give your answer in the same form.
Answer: 97 %
